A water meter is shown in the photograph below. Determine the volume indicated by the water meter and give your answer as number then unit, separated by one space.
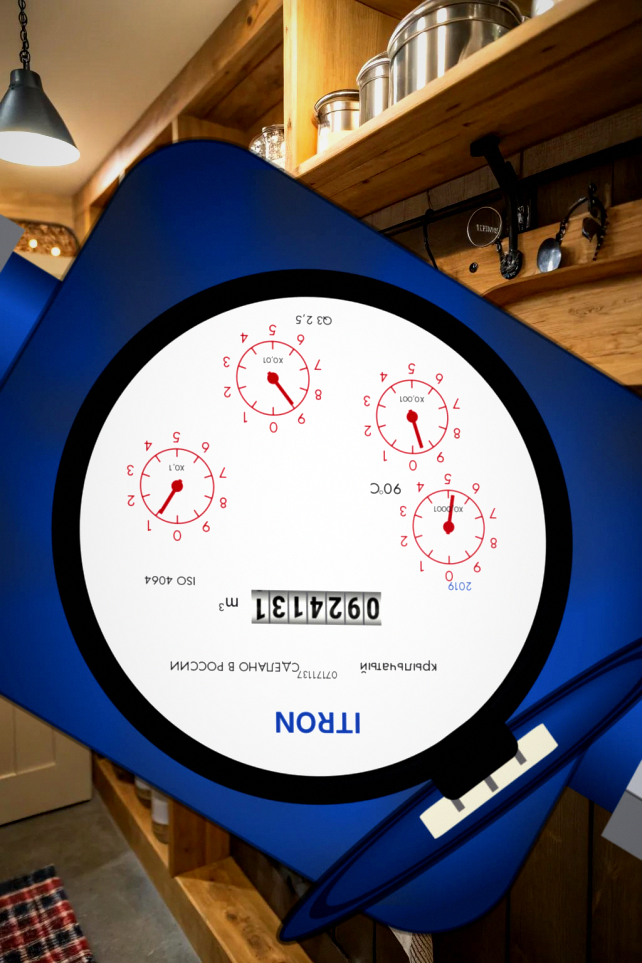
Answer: 924131.0895 m³
